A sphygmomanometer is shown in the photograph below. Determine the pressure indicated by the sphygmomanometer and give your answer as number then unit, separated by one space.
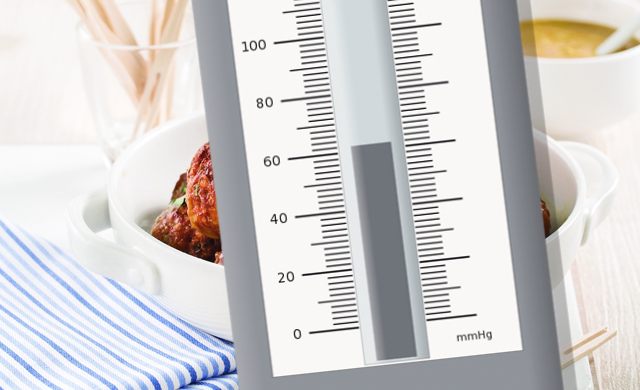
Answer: 62 mmHg
